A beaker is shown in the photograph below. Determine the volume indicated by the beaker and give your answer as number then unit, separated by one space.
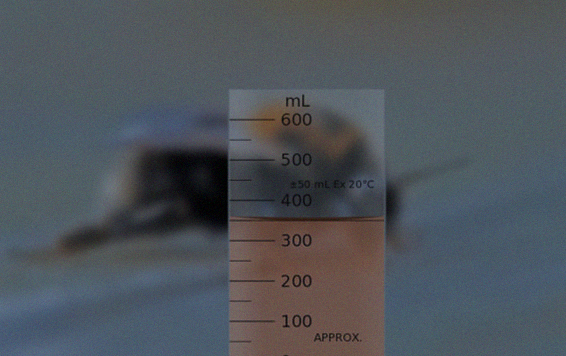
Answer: 350 mL
